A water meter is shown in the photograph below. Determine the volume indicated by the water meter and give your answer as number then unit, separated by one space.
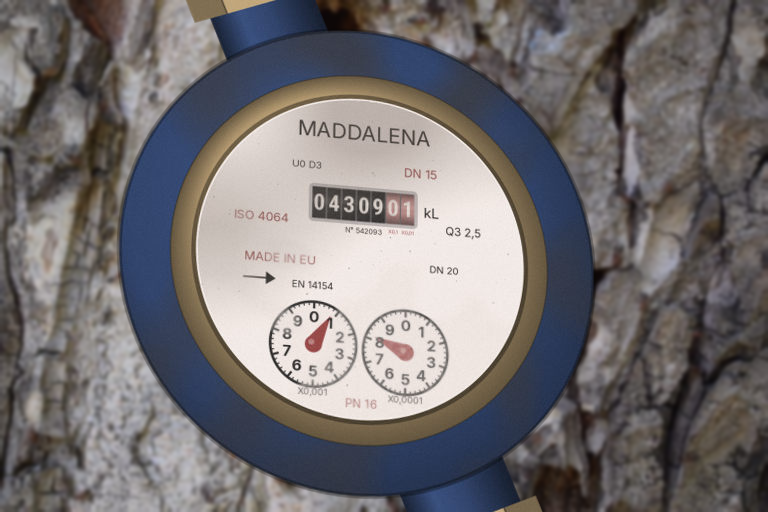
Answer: 4309.0108 kL
